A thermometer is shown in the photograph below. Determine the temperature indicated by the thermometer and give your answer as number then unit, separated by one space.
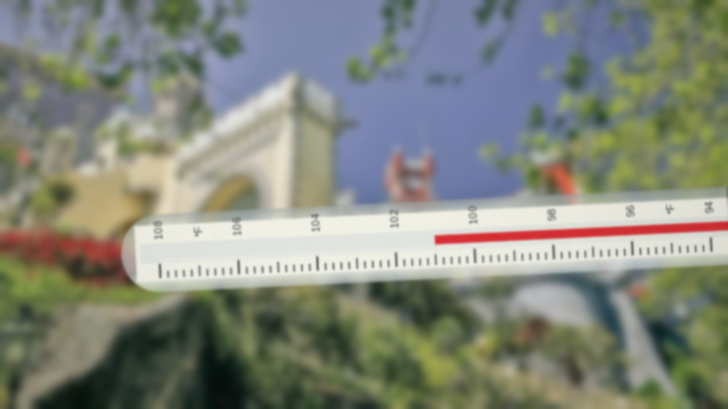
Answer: 101 °F
